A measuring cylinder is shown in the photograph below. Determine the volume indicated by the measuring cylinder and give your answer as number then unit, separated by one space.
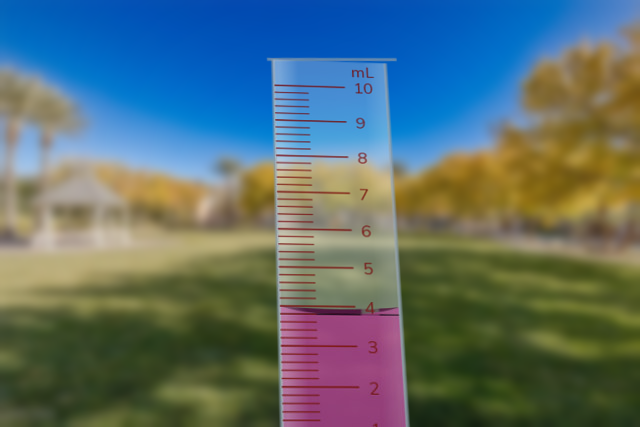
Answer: 3.8 mL
